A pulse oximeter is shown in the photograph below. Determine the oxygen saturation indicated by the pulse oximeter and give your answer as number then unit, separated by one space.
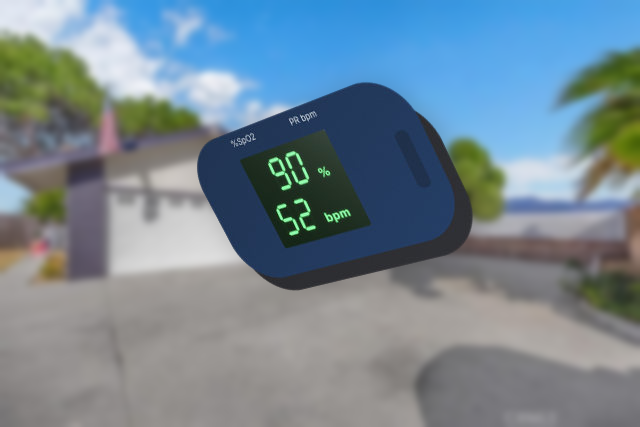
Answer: 90 %
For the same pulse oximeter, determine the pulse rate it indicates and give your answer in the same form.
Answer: 52 bpm
